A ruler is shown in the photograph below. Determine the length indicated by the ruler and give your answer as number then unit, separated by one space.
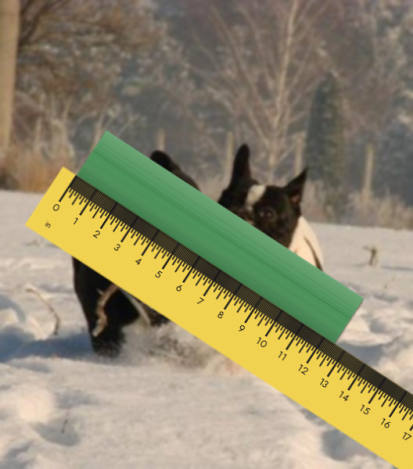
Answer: 12.5 in
